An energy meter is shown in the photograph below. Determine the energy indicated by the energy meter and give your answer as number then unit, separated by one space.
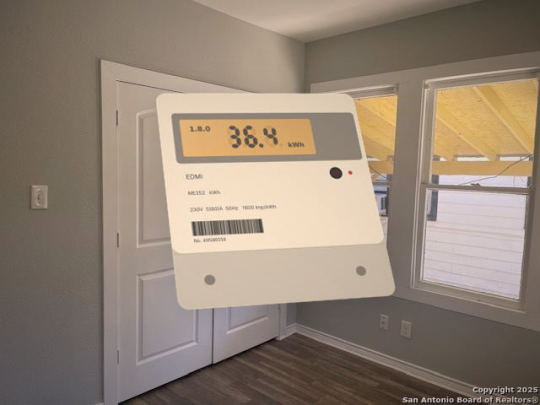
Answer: 36.4 kWh
